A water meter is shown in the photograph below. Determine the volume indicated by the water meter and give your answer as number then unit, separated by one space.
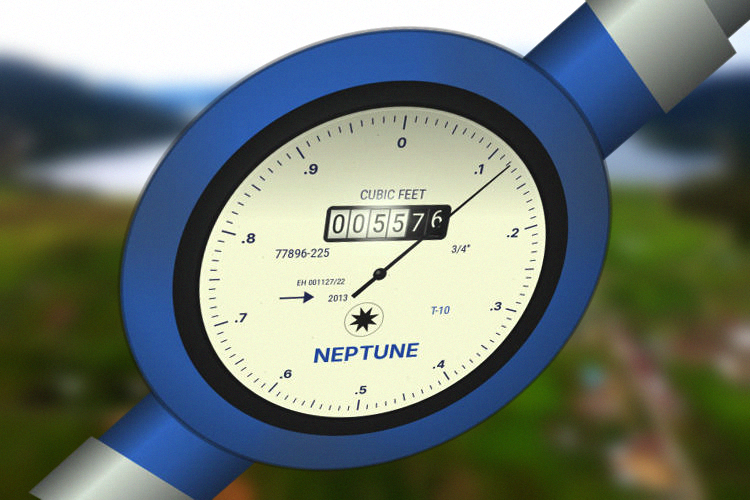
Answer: 5576.12 ft³
